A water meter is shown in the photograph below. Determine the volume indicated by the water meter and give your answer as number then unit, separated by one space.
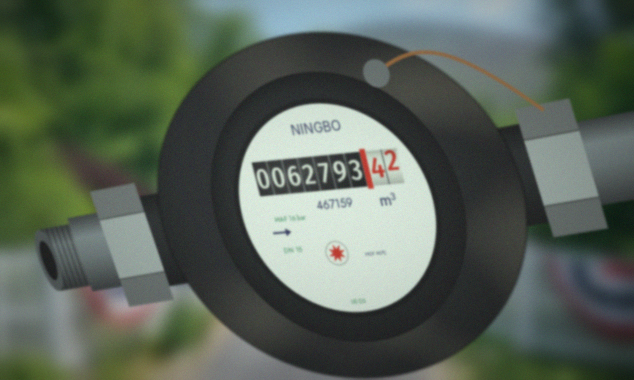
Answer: 62793.42 m³
